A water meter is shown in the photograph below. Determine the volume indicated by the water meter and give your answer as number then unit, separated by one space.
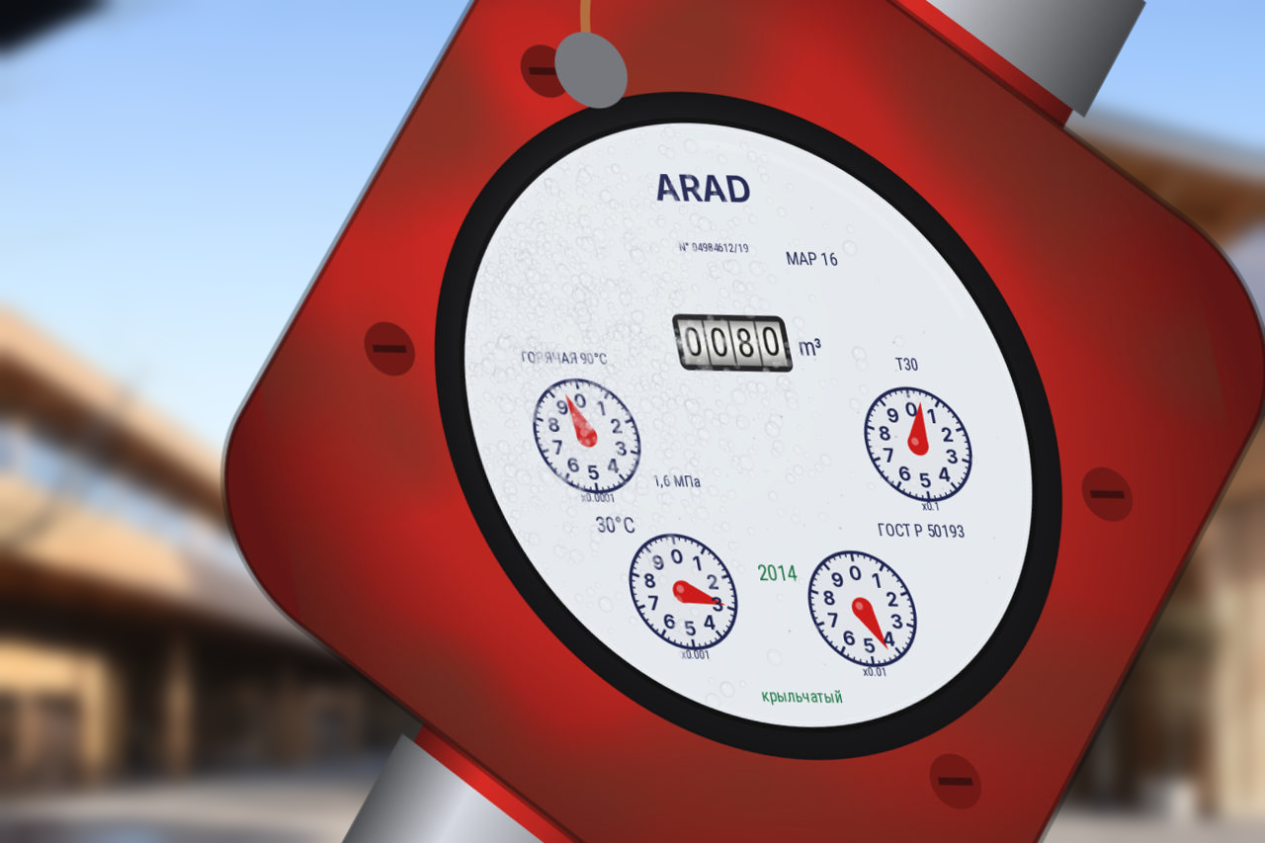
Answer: 80.0429 m³
